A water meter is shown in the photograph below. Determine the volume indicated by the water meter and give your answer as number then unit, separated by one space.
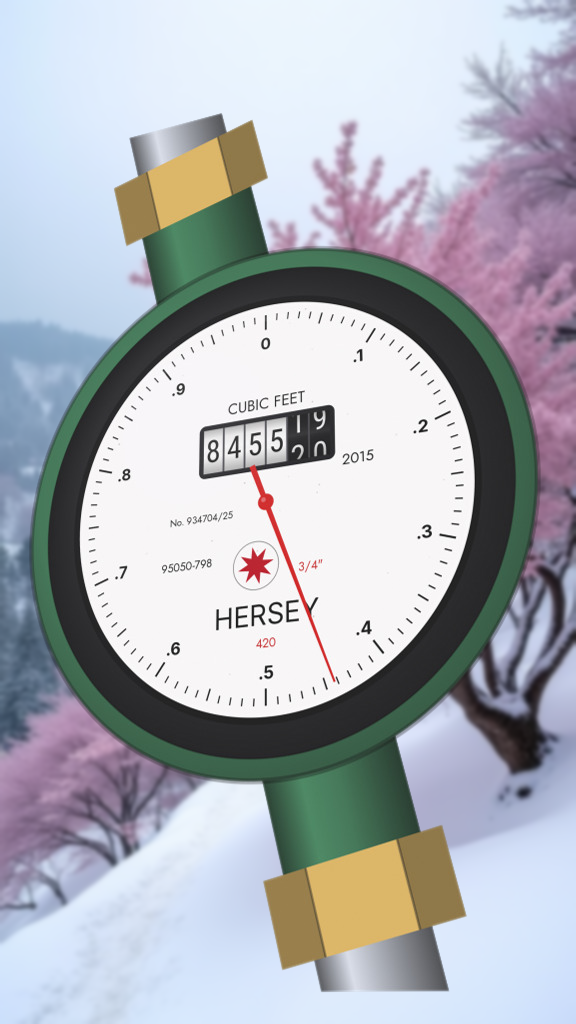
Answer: 845519.44 ft³
